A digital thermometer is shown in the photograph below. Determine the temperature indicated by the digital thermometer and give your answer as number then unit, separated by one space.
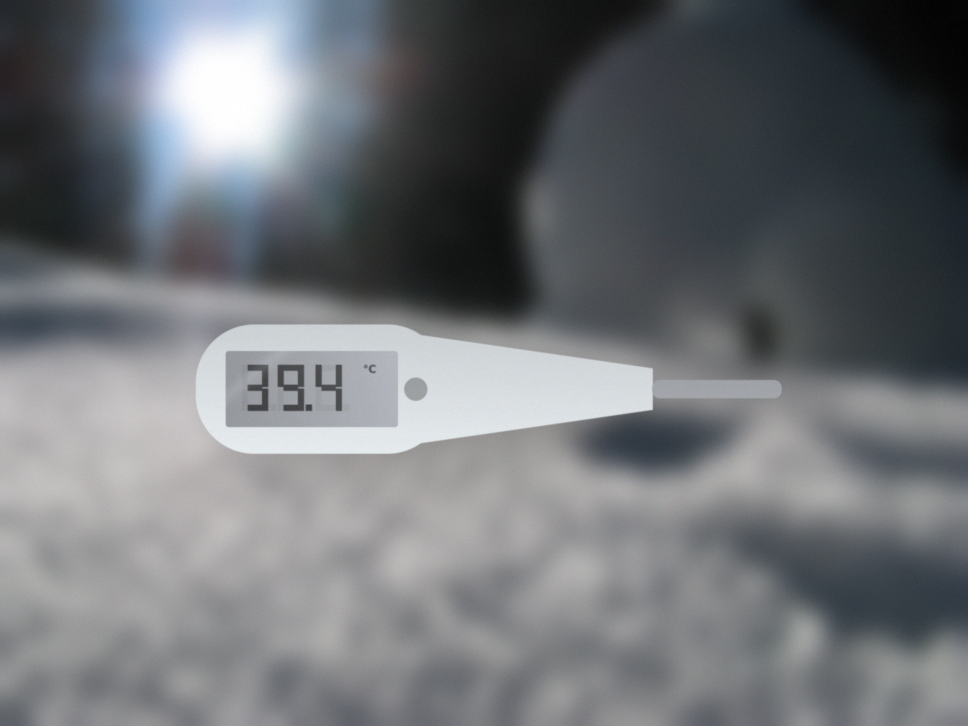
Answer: 39.4 °C
